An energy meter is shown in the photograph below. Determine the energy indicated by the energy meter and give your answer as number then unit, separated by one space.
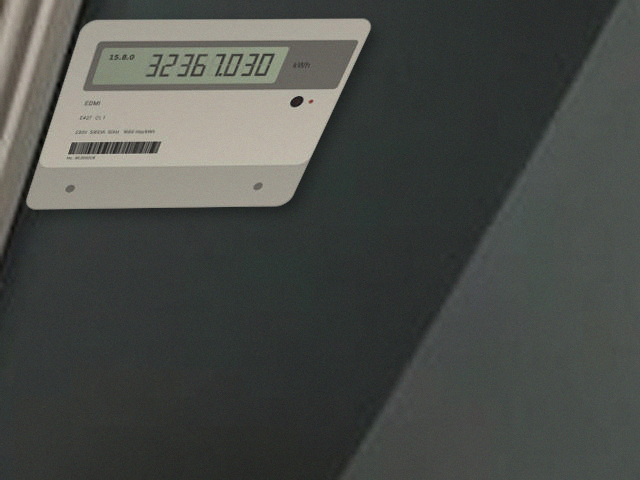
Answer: 32367.030 kWh
